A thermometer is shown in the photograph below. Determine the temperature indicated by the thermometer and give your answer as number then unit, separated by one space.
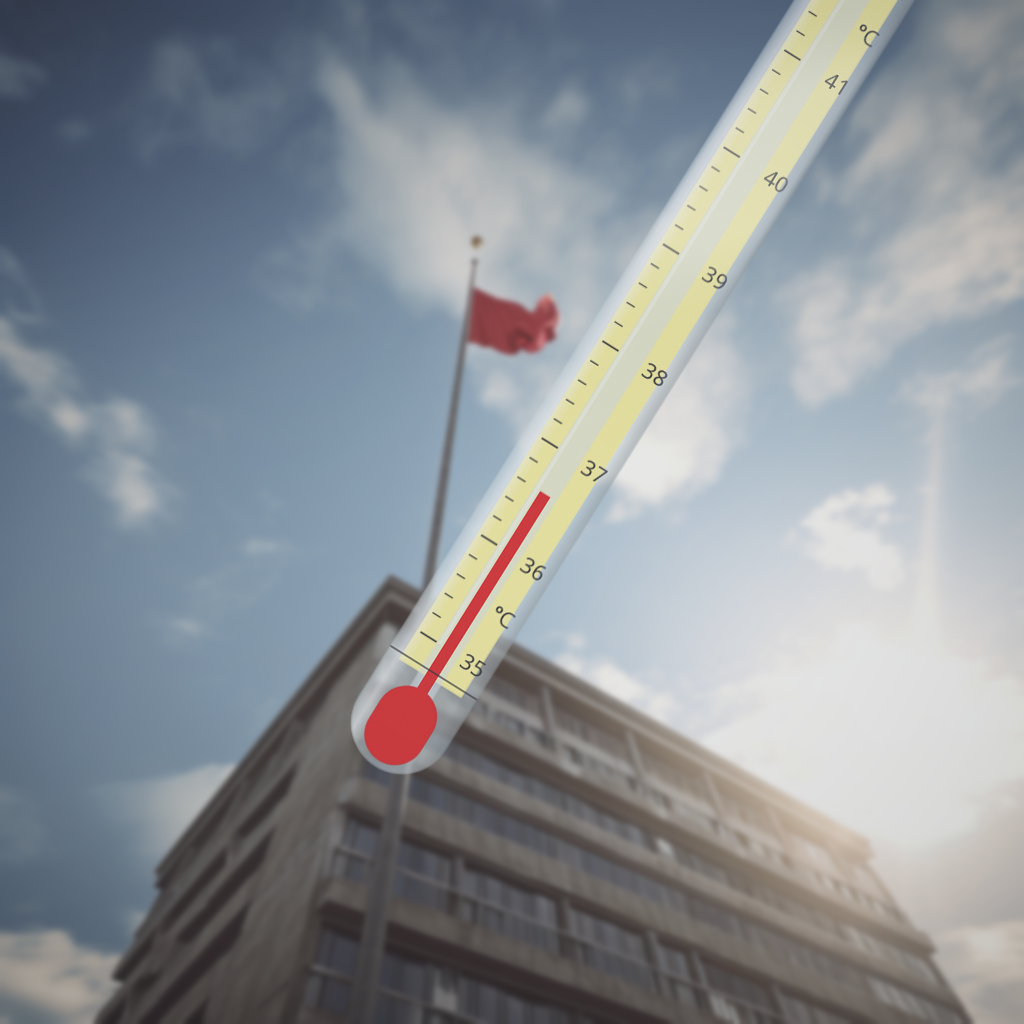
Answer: 36.6 °C
